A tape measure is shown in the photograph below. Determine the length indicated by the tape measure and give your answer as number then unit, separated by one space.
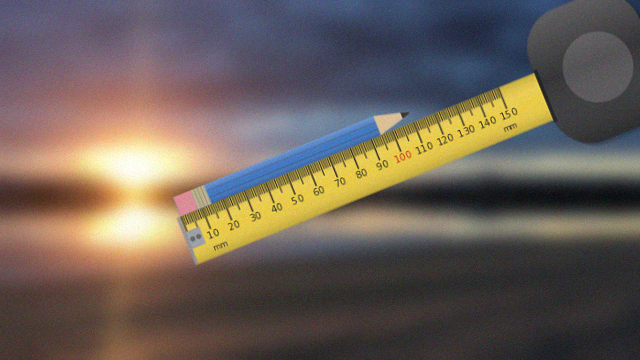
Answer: 110 mm
